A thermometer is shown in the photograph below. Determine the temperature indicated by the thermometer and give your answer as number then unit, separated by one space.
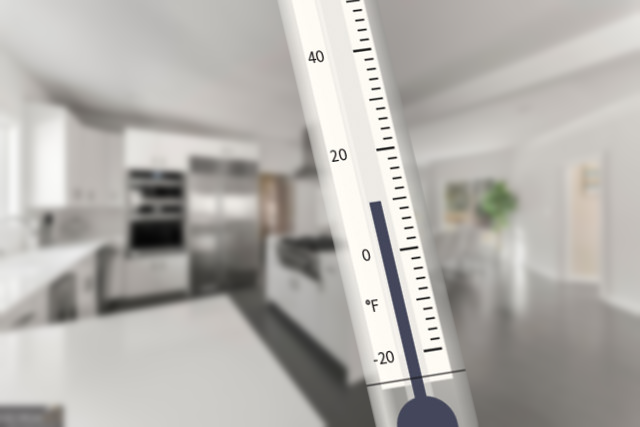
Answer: 10 °F
